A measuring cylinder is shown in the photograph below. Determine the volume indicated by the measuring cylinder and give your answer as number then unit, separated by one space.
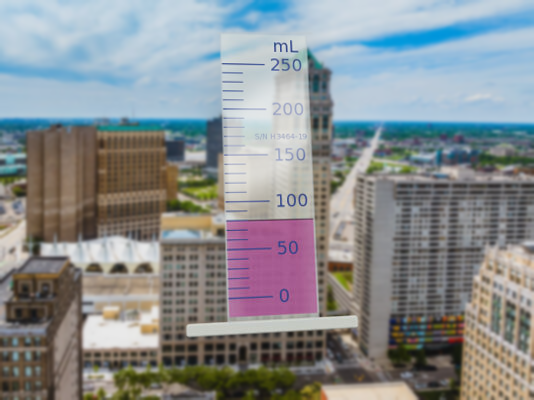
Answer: 80 mL
